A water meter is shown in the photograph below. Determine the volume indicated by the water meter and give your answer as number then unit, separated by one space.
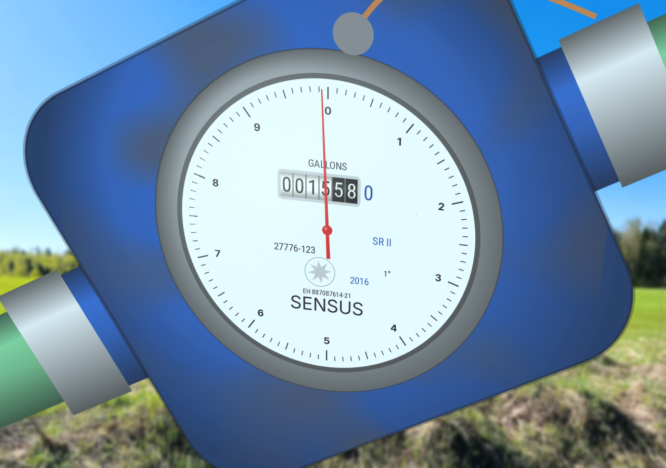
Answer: 15579.9 gal
